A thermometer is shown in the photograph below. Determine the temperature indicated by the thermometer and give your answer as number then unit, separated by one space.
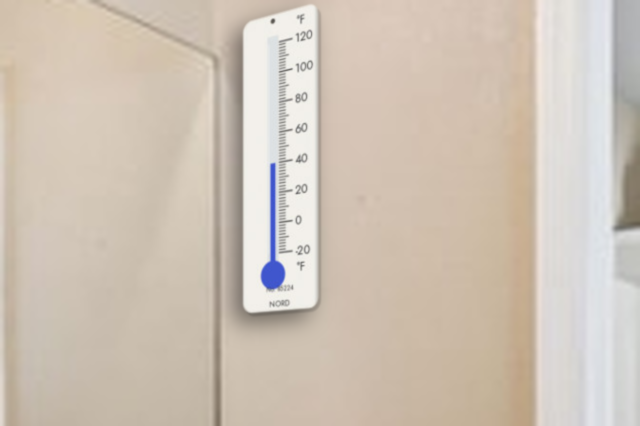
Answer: 40 °F
